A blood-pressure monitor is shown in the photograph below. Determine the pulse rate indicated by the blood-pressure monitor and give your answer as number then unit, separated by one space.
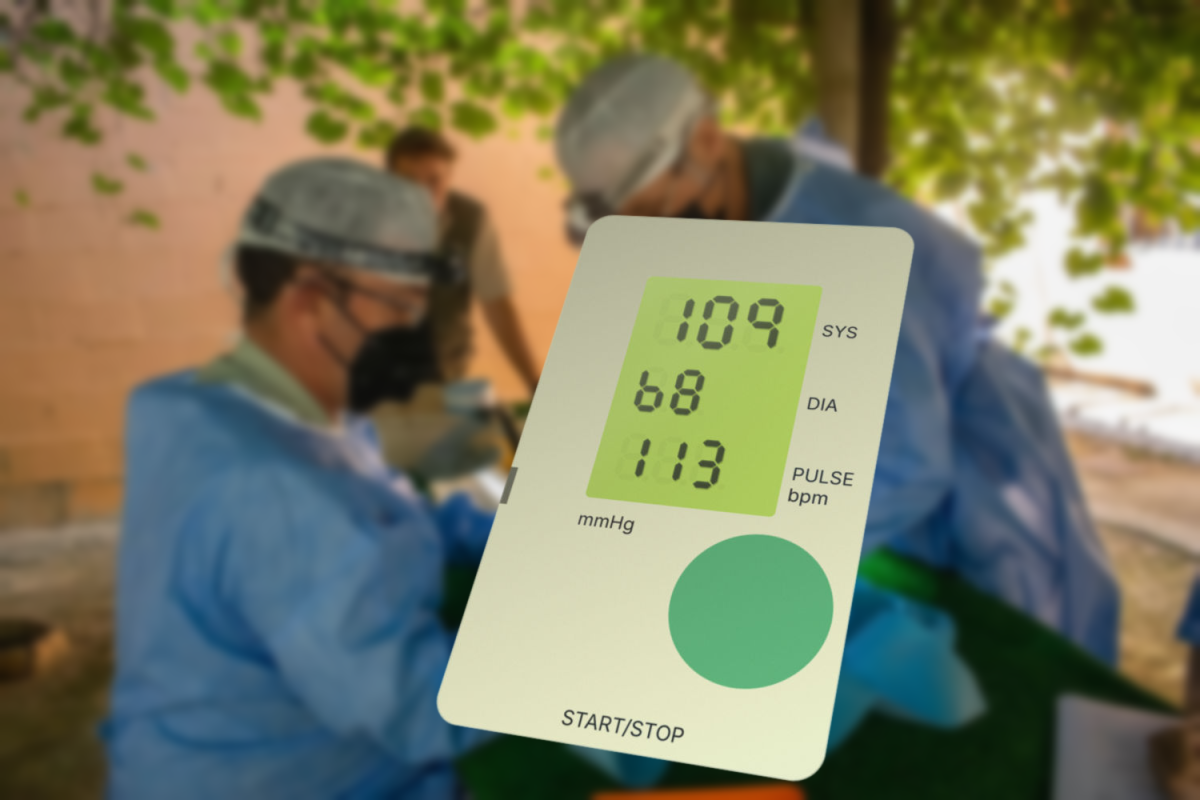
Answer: 113 bpm
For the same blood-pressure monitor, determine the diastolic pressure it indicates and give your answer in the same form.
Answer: 68 mmHg
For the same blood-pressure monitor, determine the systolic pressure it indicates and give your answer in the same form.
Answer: 109 mmHg
